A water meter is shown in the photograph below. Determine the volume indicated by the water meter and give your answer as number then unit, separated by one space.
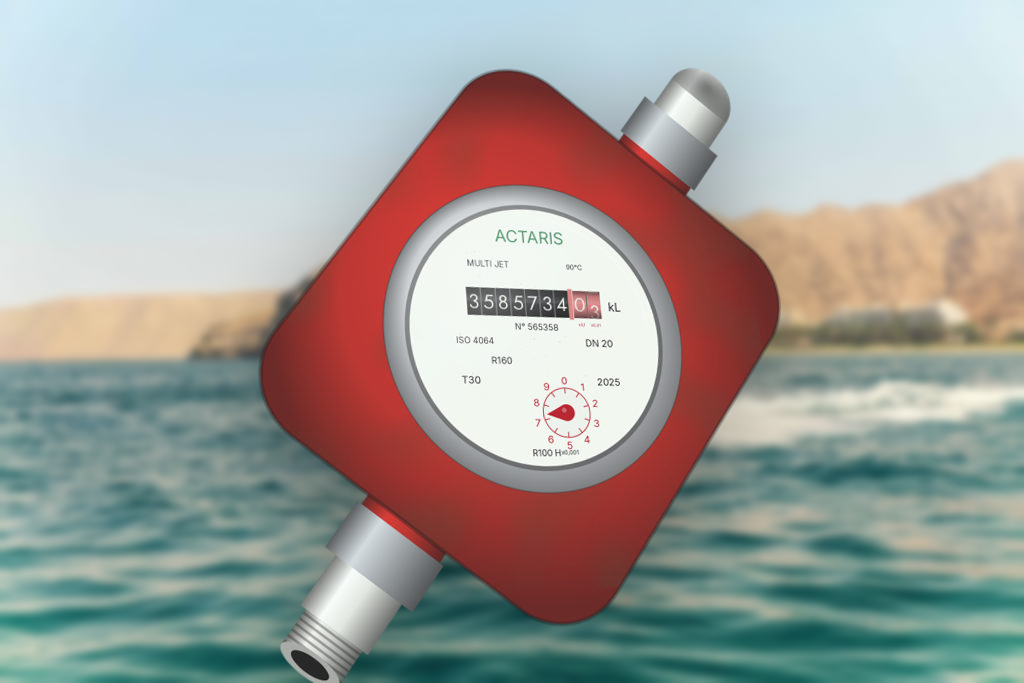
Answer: 3585734.027 kL
